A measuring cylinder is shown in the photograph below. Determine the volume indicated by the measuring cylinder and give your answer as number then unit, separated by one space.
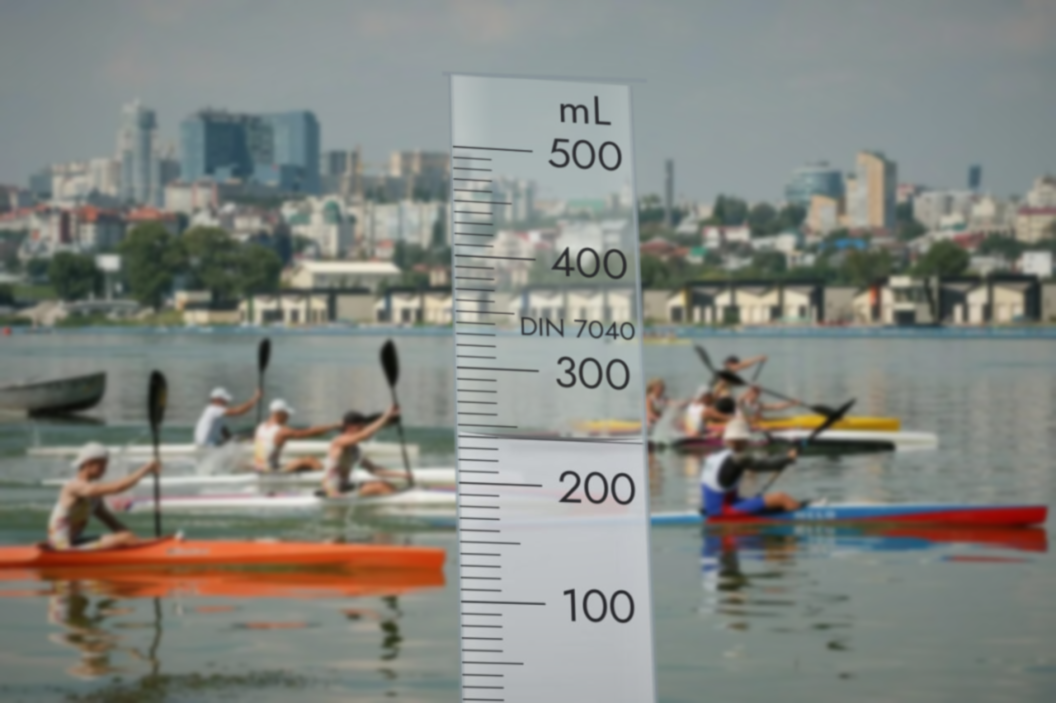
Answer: 240 mL
